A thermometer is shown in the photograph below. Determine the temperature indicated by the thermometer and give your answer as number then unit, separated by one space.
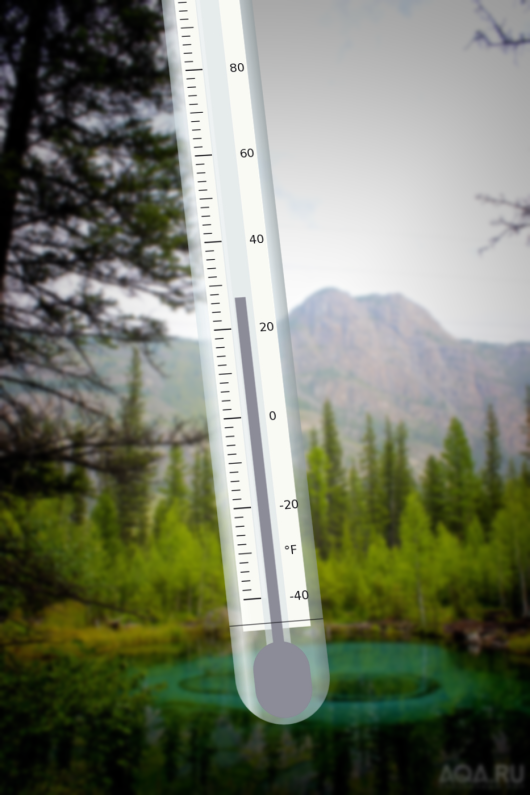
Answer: 27 °F
